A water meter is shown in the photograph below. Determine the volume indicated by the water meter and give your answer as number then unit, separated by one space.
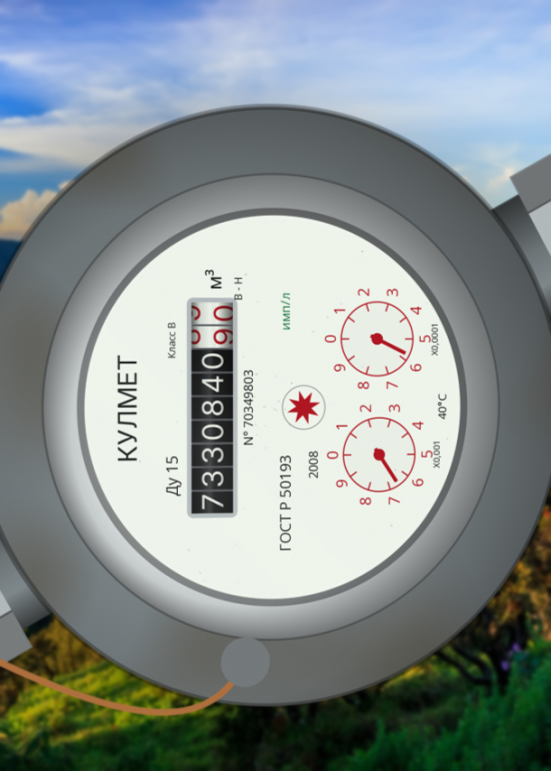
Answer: 7330840.8965 m³
